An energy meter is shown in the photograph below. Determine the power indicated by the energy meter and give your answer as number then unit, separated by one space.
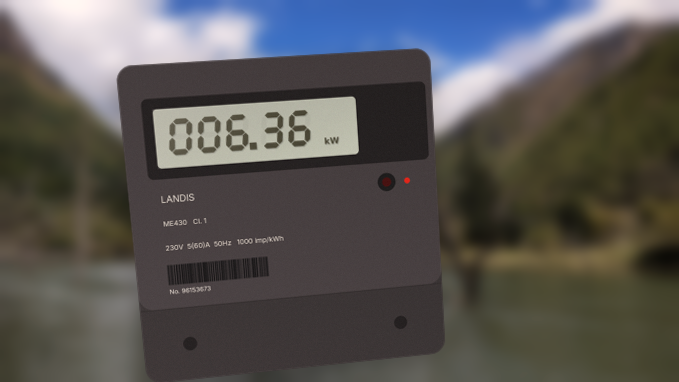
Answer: 6.36 kW
